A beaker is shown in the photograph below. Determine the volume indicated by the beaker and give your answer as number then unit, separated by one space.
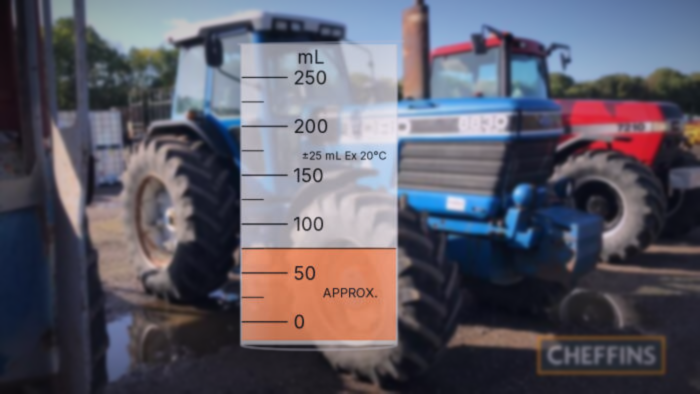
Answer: 75 mL
